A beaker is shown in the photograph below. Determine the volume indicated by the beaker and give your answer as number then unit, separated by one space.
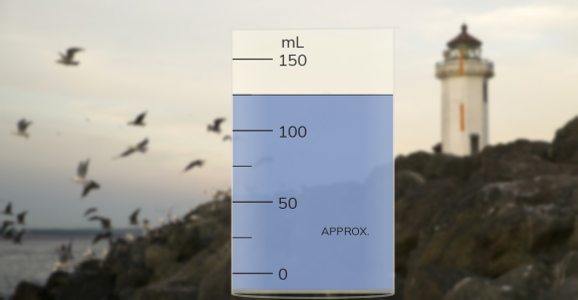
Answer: 125 mL
